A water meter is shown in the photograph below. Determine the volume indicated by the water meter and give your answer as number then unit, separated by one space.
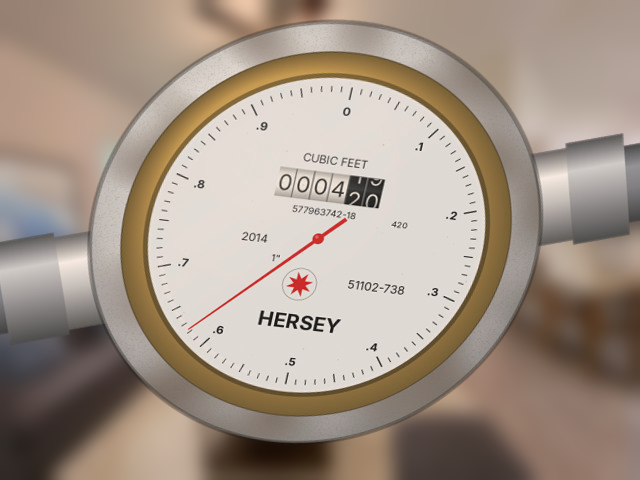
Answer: 419.62 ft³
